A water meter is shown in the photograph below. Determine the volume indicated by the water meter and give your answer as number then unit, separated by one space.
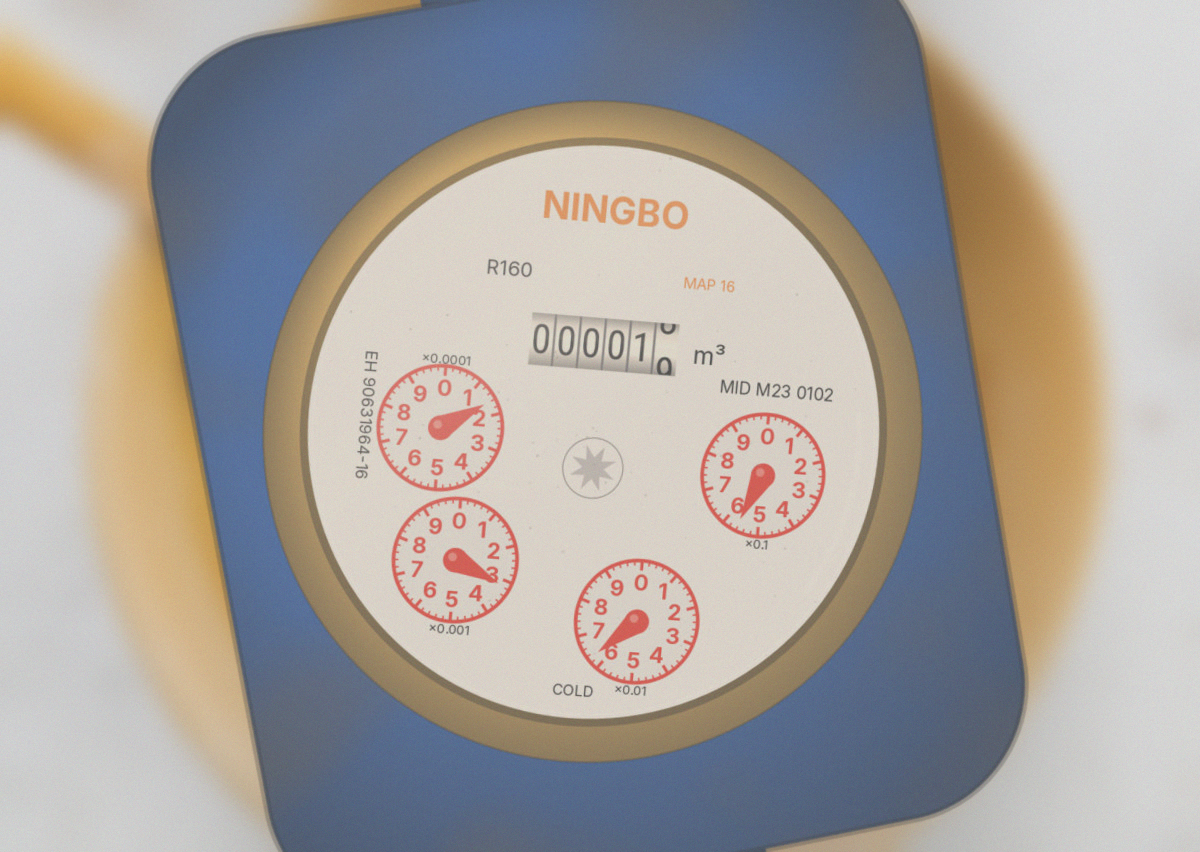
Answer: 18.5631 m³
